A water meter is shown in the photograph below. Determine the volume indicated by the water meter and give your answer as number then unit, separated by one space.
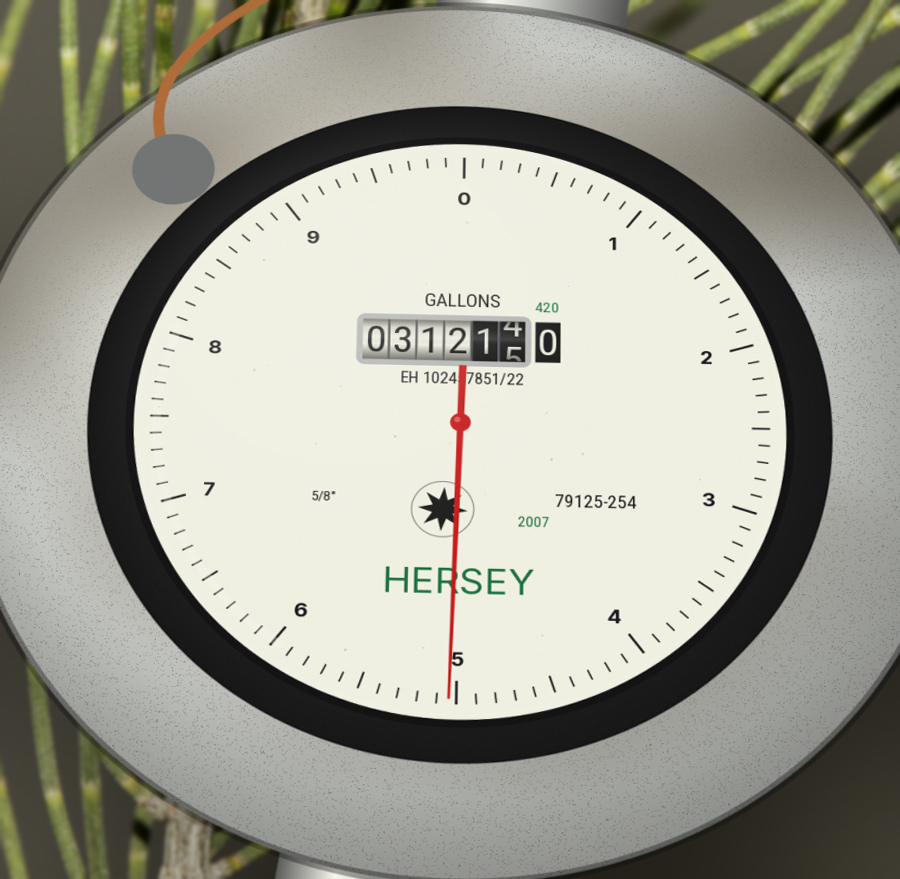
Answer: 312145.0 gal
